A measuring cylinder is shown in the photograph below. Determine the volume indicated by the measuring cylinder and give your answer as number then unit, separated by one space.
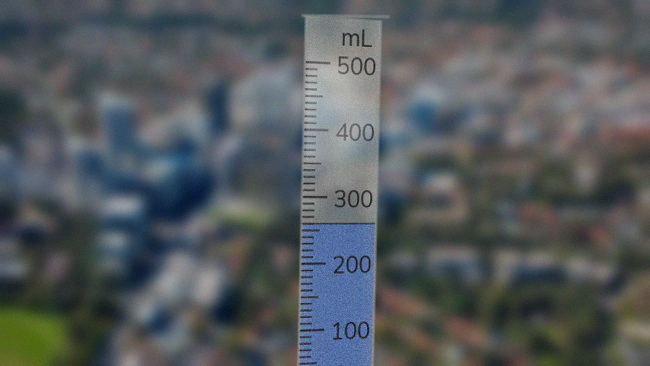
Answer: 260 mL
